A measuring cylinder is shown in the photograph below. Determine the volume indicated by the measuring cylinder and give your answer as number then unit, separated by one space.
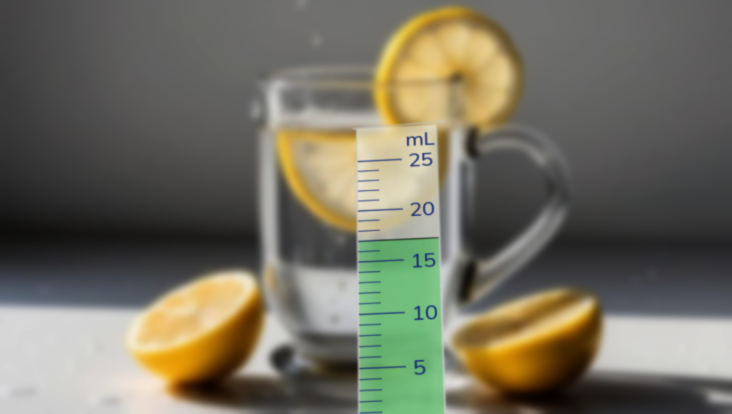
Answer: 17 mL
